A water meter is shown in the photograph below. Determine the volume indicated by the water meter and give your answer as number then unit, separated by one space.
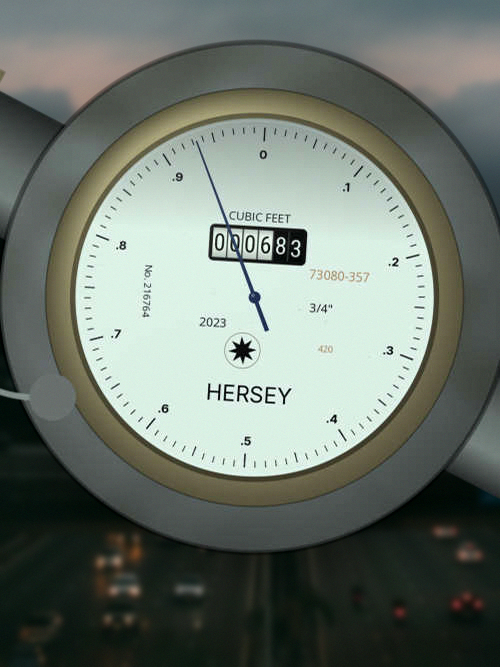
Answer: 682.93 ft³
